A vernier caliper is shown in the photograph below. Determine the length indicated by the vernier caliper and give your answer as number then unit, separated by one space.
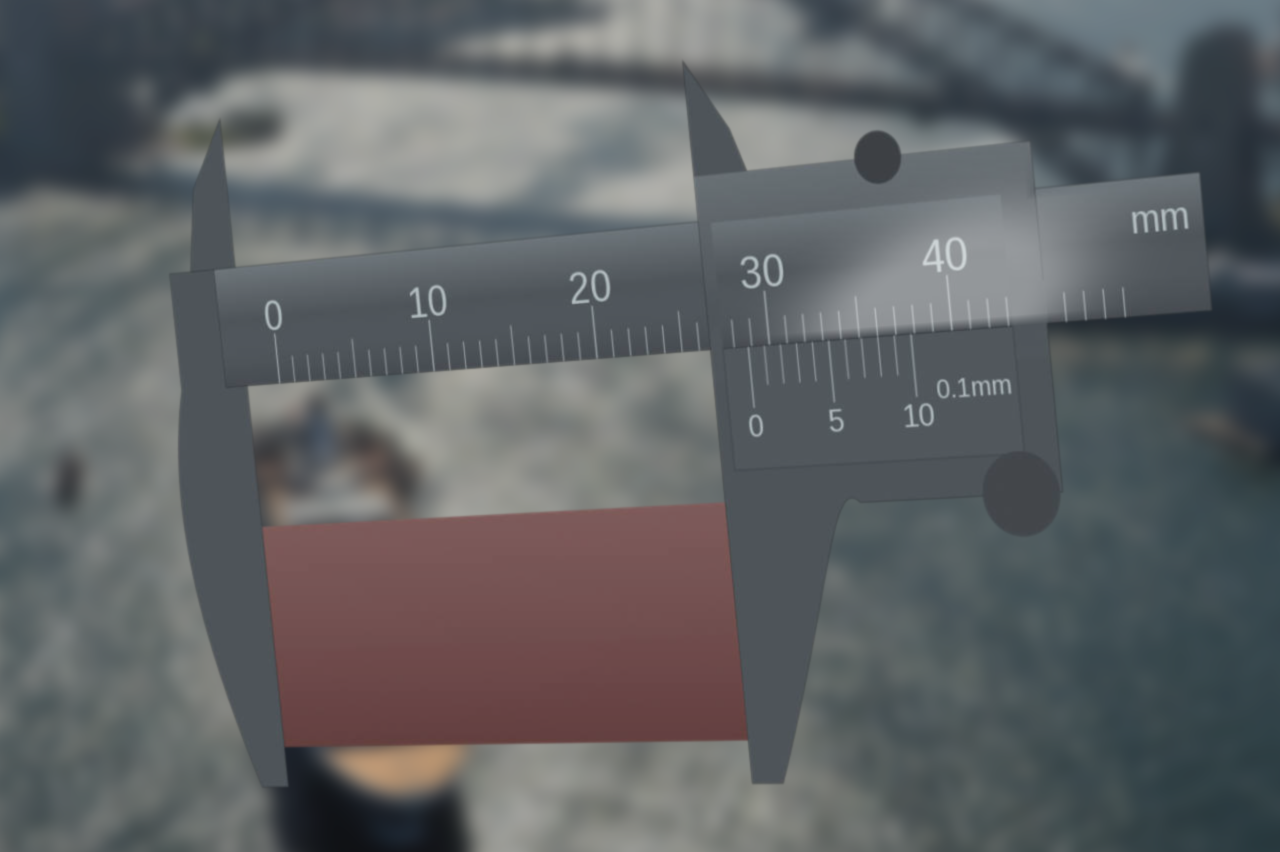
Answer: 28.8 mm
